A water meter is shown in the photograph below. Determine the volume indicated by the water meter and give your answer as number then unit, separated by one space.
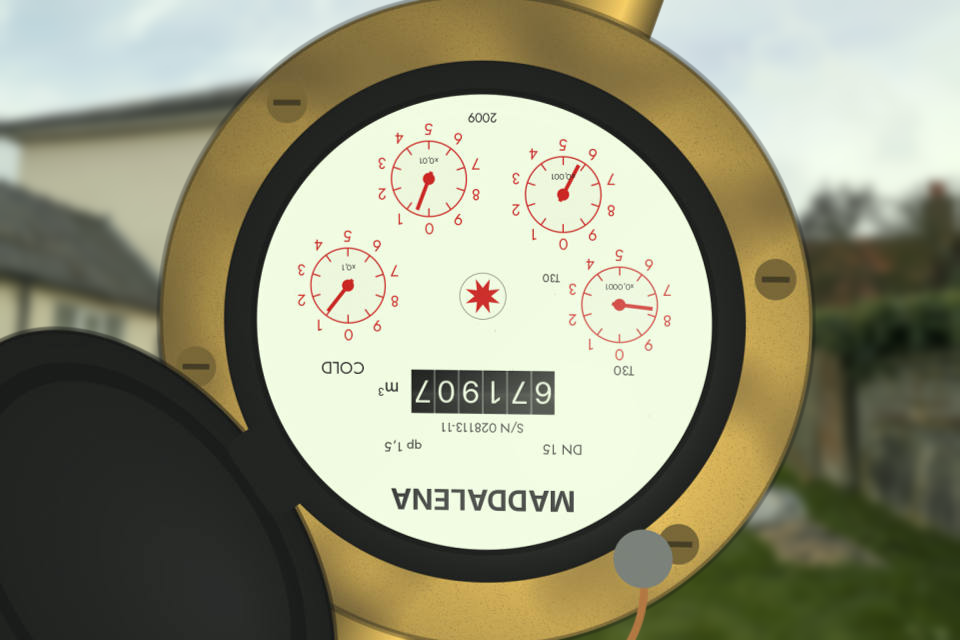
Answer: 671907.1057 m³
